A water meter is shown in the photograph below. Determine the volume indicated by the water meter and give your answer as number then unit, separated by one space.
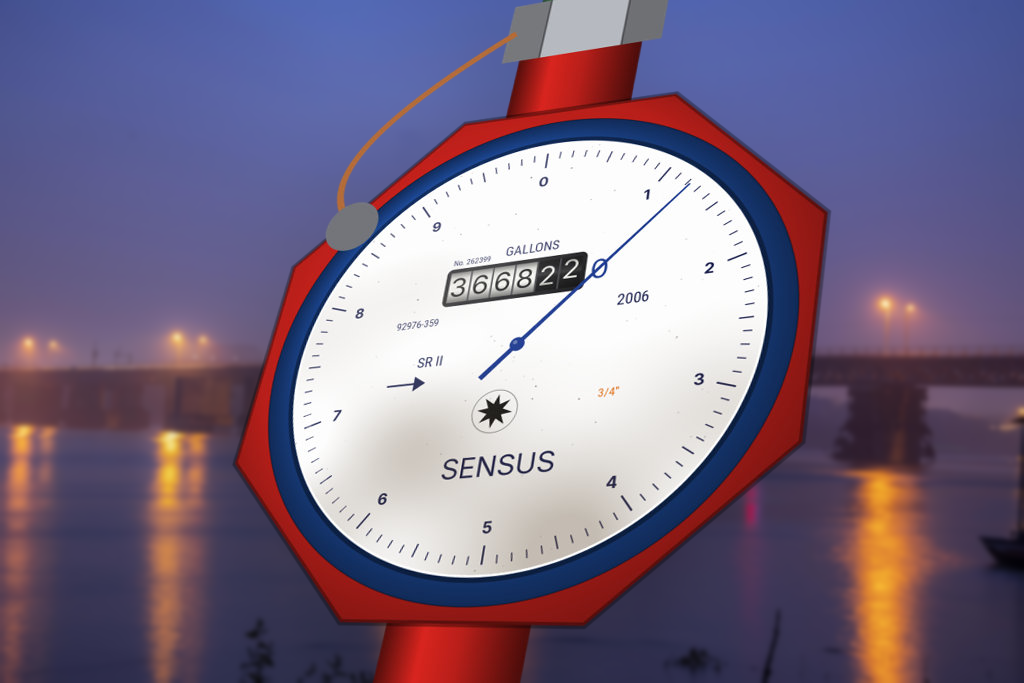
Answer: 3668221.2 gal
